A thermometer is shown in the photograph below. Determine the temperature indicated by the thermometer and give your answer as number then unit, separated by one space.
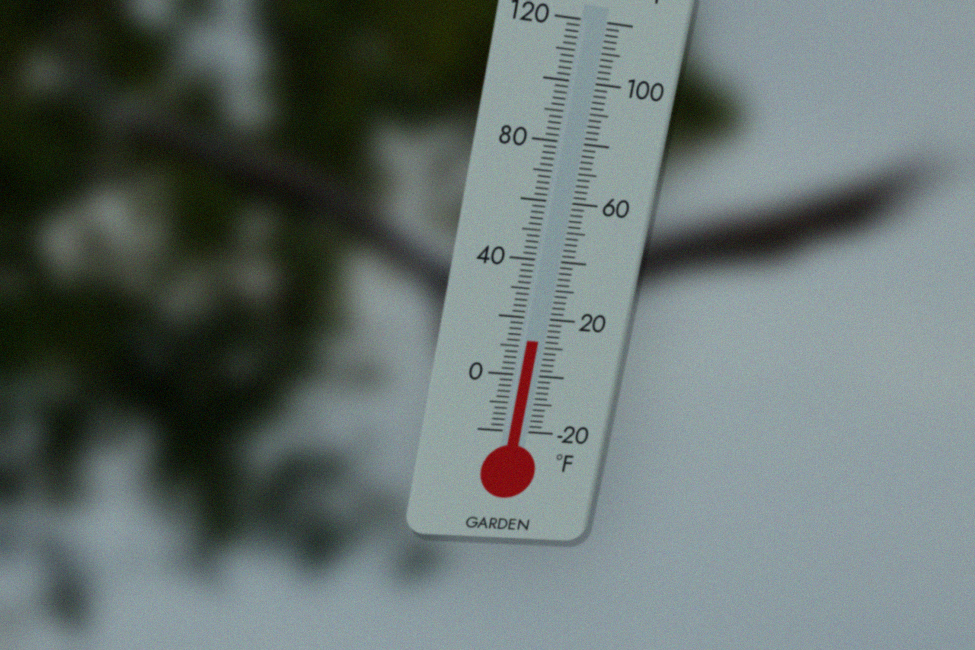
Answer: 12 °F
